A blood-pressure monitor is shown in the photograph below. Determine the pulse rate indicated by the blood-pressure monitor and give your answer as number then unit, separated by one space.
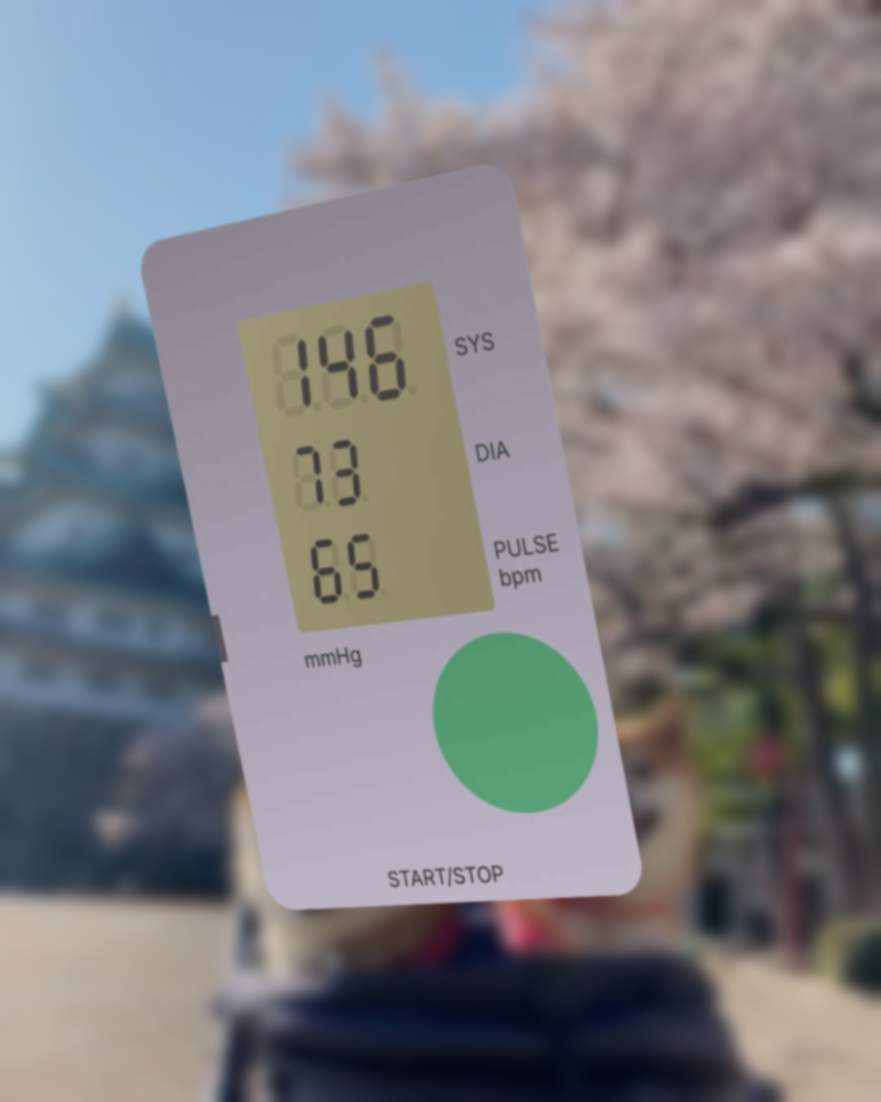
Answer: 65 bpm
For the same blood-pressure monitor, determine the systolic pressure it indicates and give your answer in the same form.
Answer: 146 mmHg
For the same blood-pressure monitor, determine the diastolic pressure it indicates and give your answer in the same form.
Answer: 73 mmHg
